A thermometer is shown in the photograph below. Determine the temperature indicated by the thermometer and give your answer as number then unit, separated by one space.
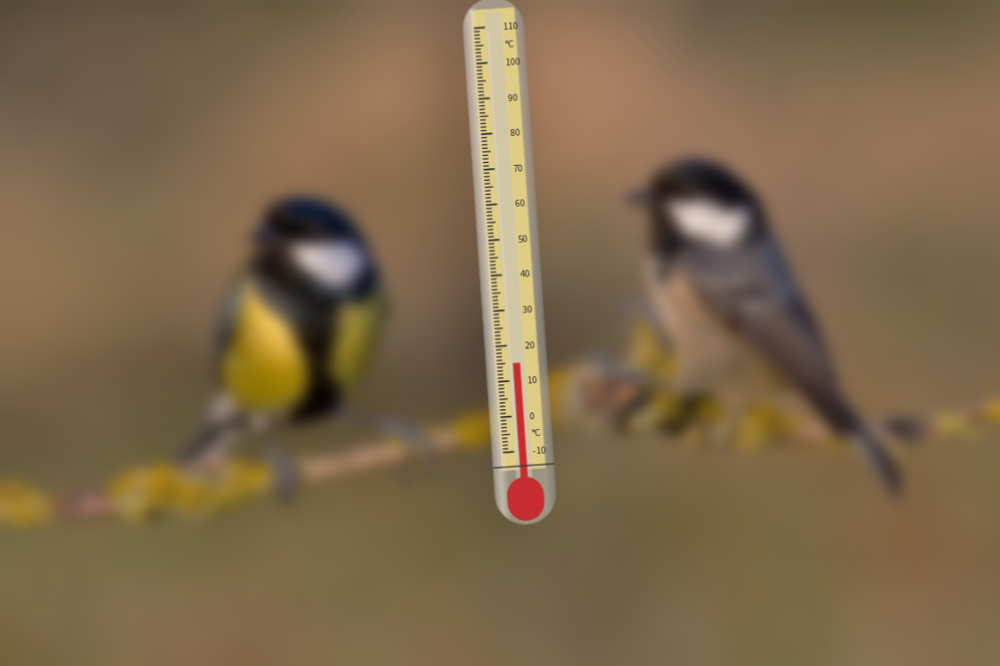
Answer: 15 °C
